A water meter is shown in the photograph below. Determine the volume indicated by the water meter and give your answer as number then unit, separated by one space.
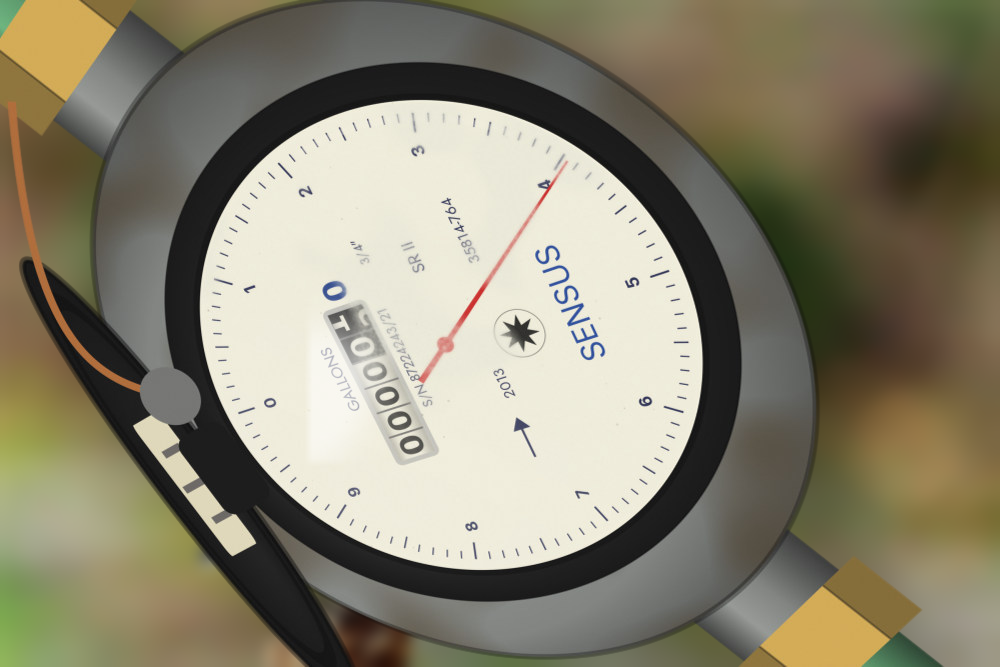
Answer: 14.0 gal
